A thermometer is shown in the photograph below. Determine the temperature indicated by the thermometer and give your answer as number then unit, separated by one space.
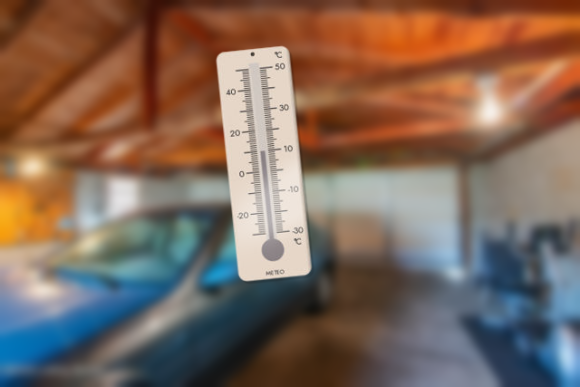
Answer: 10 °C
